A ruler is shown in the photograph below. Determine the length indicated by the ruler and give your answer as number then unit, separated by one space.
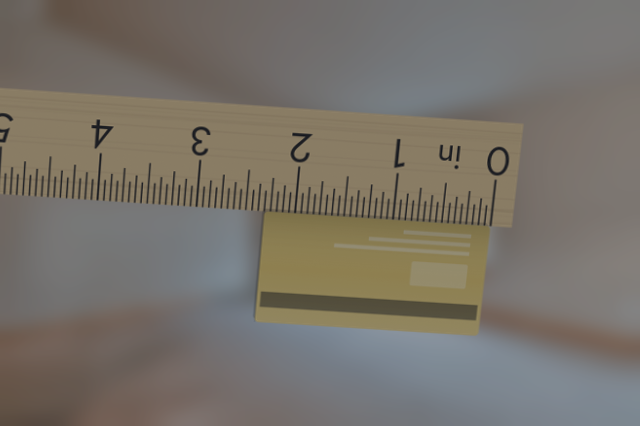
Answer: 2.3125 in
